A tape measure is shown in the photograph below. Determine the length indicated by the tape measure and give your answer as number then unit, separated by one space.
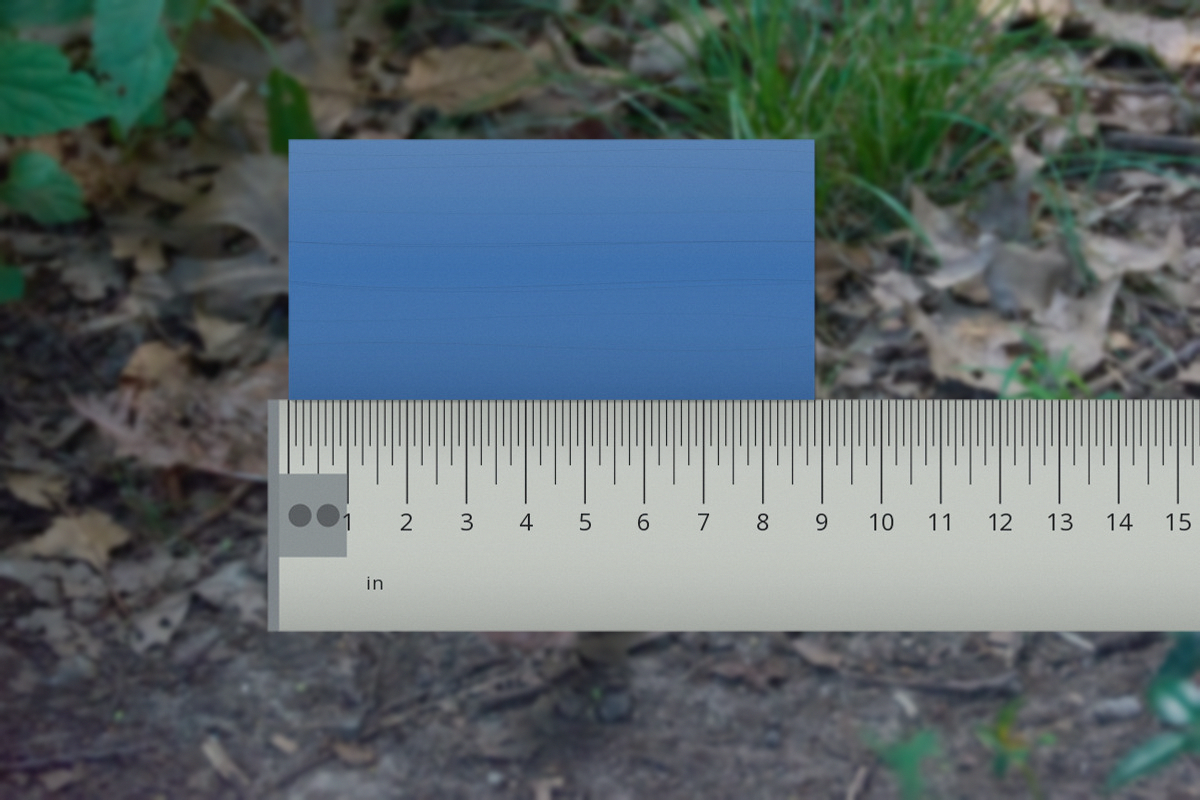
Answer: 8.875 in
